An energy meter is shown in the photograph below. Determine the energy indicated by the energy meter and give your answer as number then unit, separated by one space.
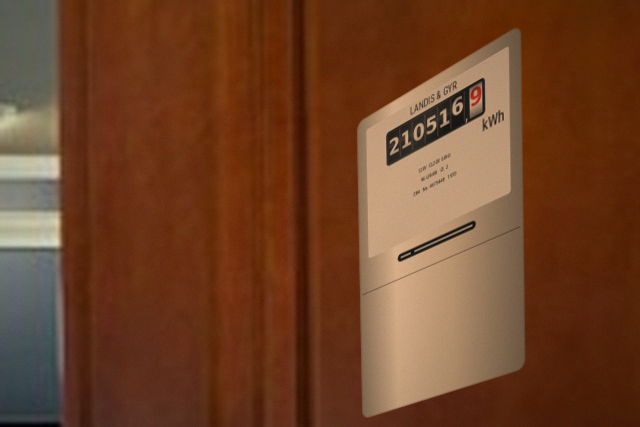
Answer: 210516.9 kWh
